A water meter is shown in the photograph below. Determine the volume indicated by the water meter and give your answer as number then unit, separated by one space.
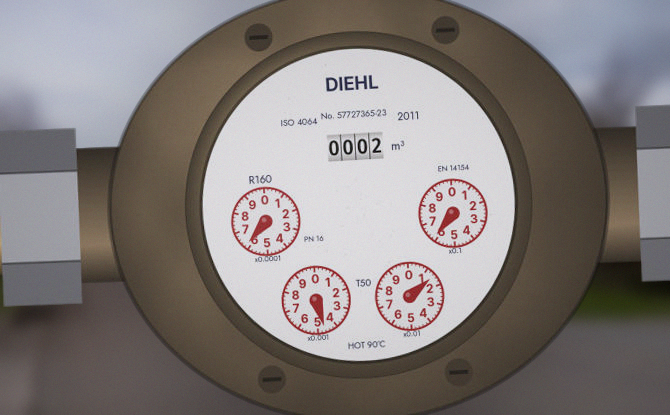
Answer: 2.6146 m³
